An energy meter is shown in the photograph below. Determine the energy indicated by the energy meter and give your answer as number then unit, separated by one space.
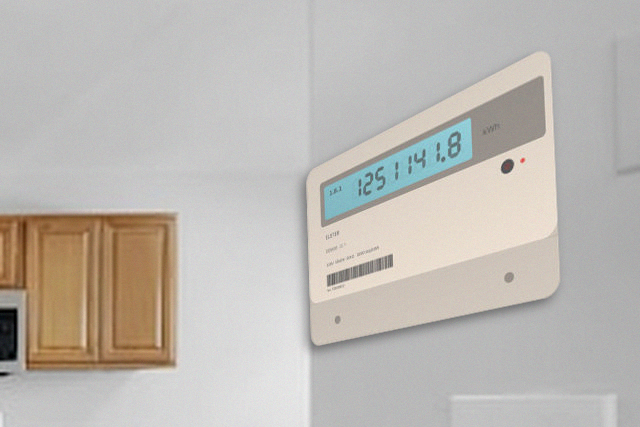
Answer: 1251141.8 kWh
